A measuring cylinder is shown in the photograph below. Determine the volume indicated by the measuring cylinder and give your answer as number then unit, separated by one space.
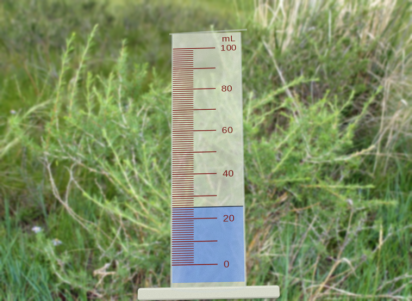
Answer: 25 mL
